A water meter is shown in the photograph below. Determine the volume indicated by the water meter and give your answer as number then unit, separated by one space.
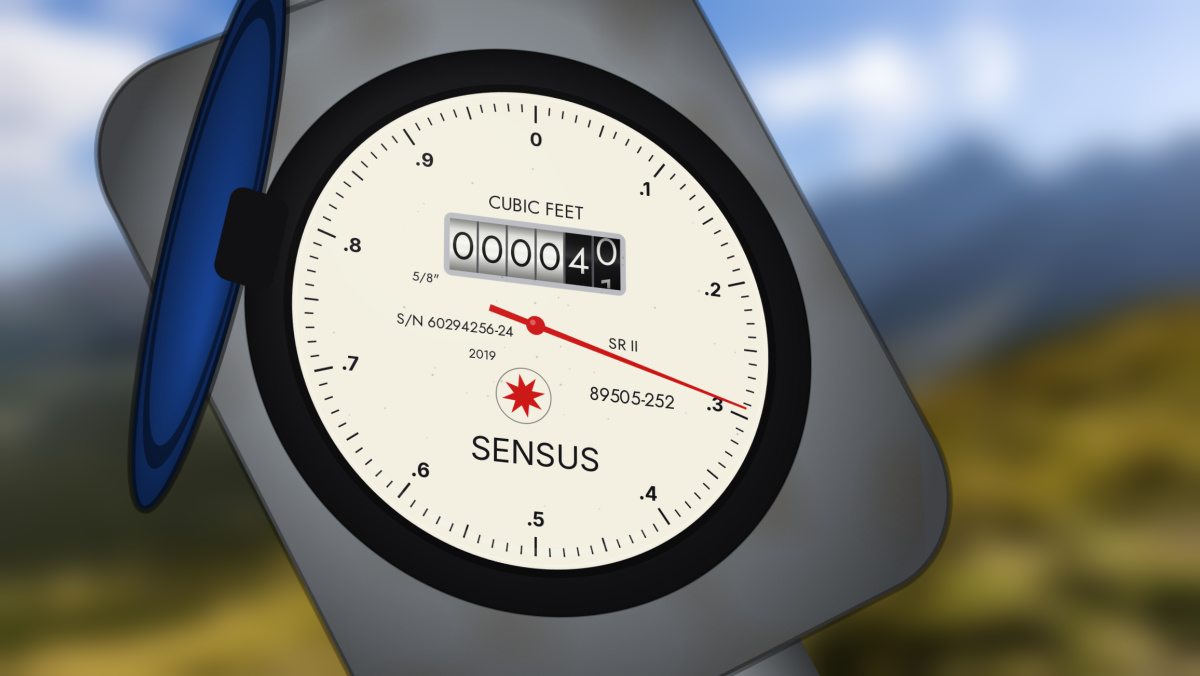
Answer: 40.29 ft³
